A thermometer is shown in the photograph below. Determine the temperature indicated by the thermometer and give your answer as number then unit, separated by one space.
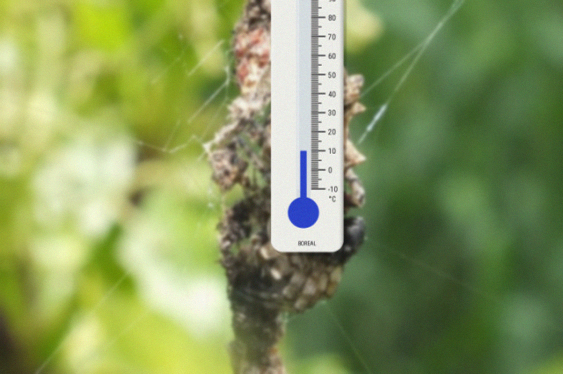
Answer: 10 °C
